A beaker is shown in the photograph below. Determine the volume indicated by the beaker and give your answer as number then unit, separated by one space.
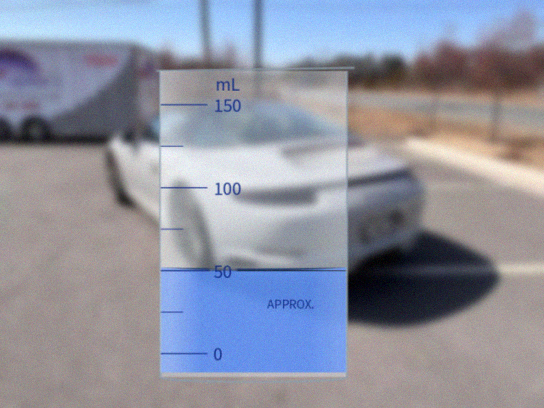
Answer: 50 mL
